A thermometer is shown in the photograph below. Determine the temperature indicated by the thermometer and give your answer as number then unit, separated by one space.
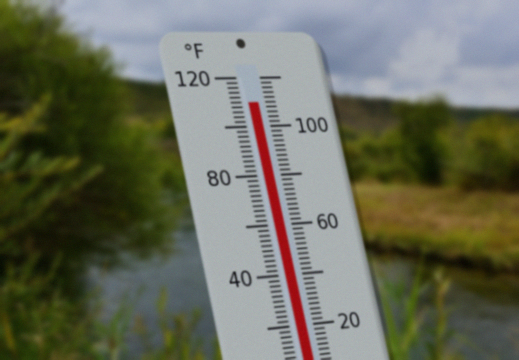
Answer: 110 °F
